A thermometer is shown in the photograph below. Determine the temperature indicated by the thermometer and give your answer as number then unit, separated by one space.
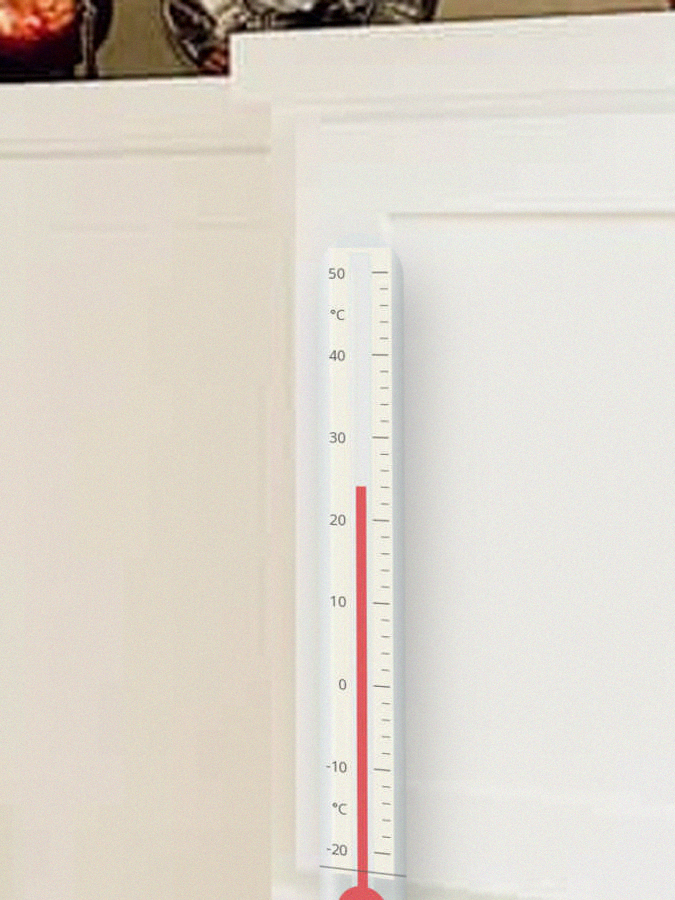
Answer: 24 °C
